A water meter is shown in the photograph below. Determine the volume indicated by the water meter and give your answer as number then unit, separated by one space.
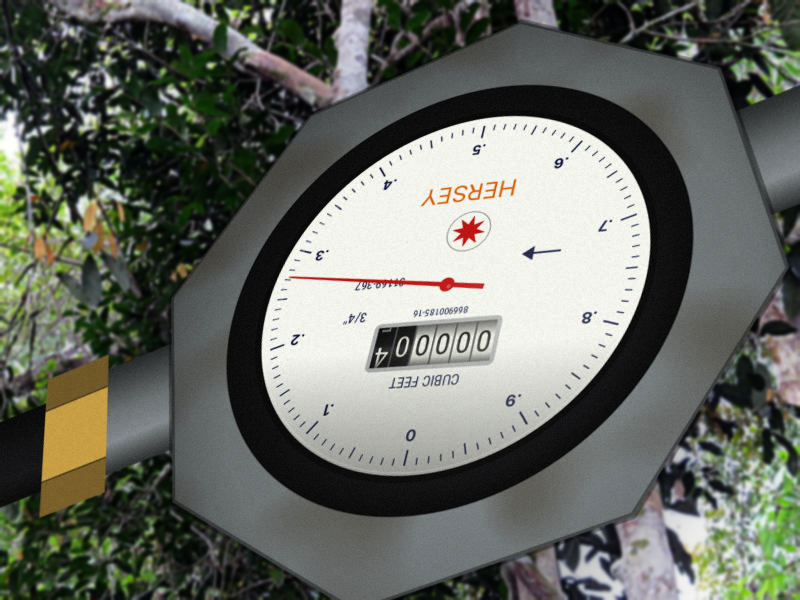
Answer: 4.27 ft³
